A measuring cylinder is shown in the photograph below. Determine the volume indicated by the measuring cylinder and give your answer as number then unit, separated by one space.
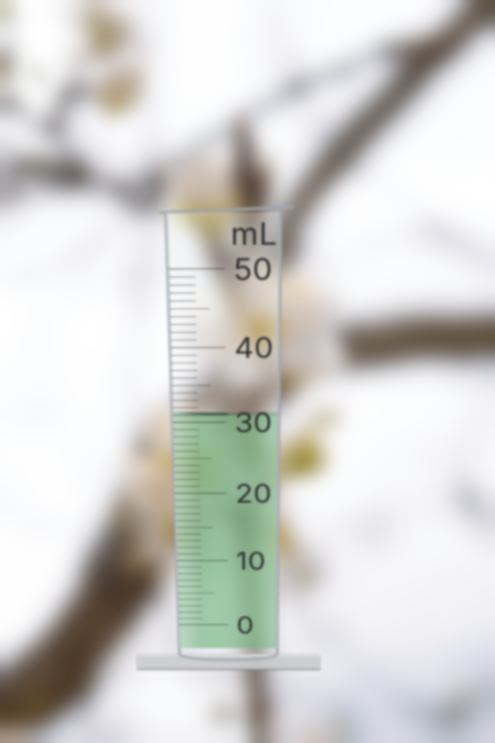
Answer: 31 mL
